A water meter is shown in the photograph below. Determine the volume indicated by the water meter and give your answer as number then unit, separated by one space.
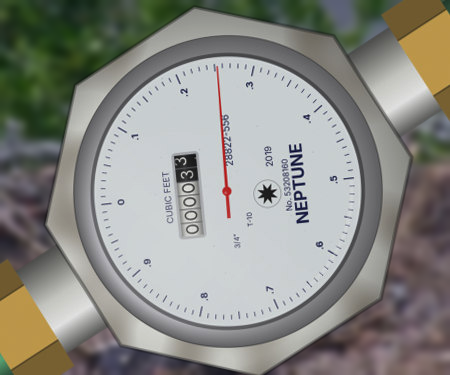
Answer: 33.25 ft³
